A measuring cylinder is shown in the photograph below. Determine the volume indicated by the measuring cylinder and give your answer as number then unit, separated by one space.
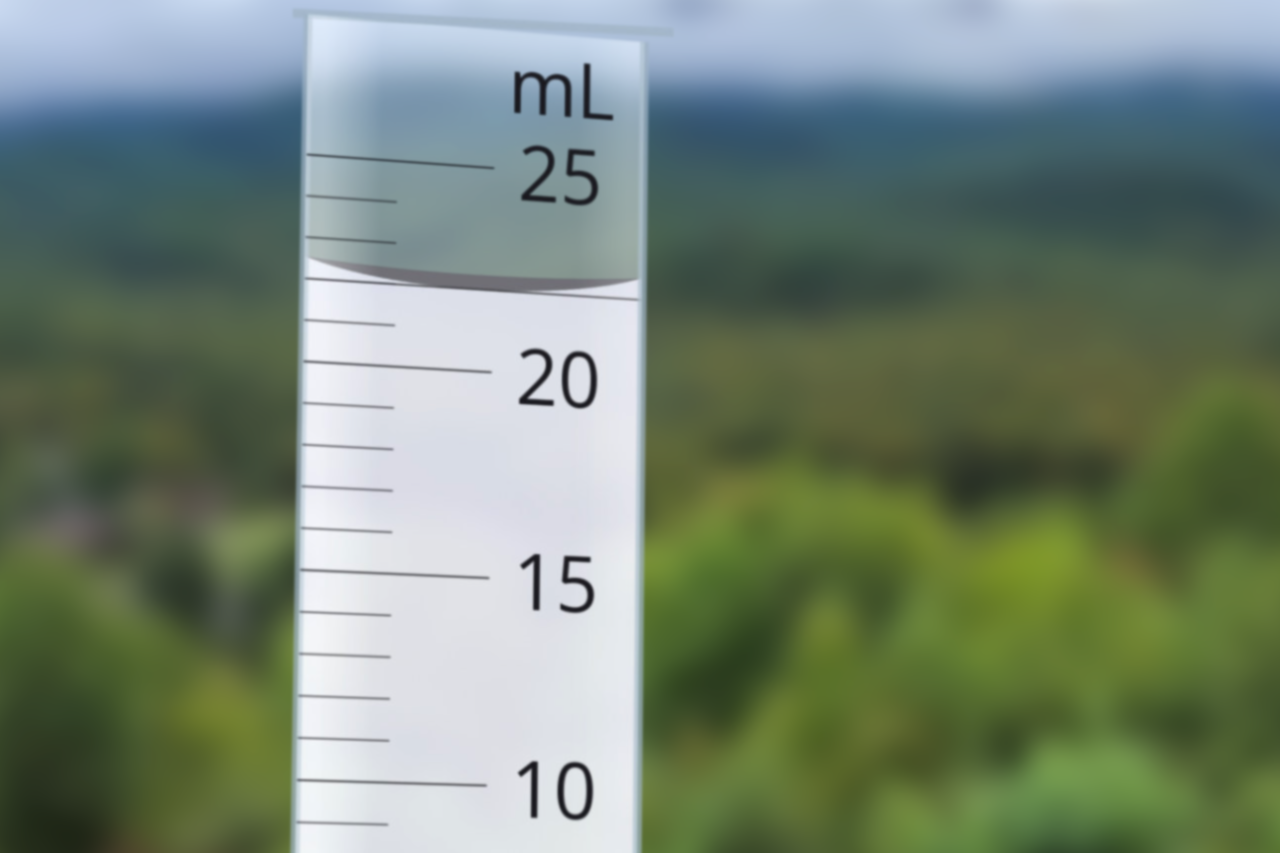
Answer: 22 mL
